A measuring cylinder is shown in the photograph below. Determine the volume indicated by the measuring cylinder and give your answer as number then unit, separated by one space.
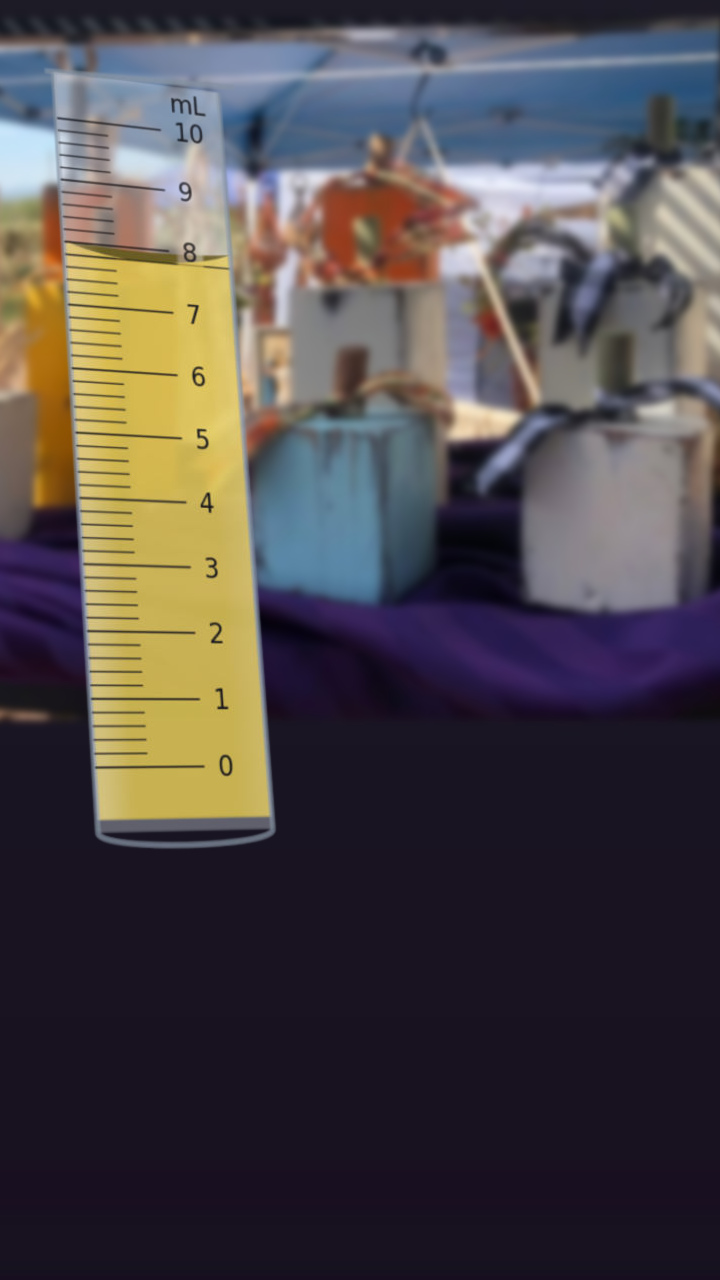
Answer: 7.8 mL
